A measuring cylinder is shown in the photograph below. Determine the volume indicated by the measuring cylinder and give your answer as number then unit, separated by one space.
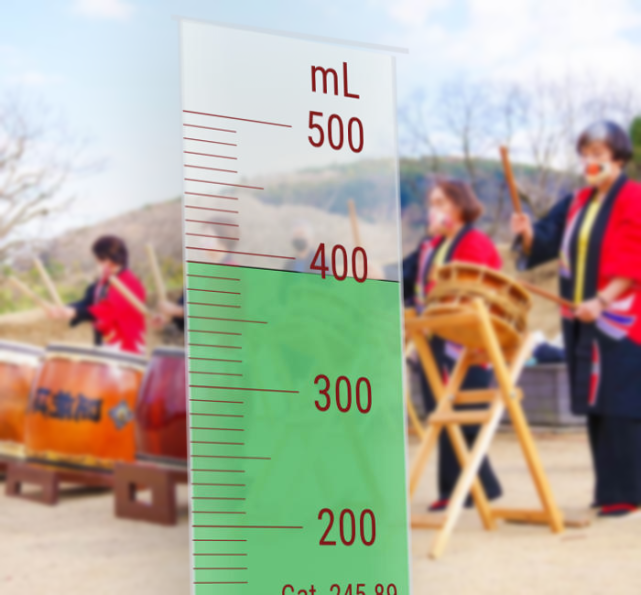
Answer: 390 mL
